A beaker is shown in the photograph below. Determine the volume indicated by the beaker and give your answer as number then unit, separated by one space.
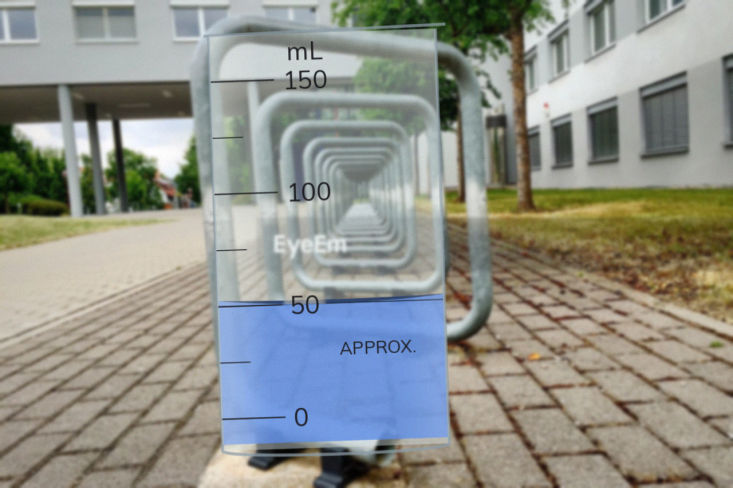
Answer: 50 mL
